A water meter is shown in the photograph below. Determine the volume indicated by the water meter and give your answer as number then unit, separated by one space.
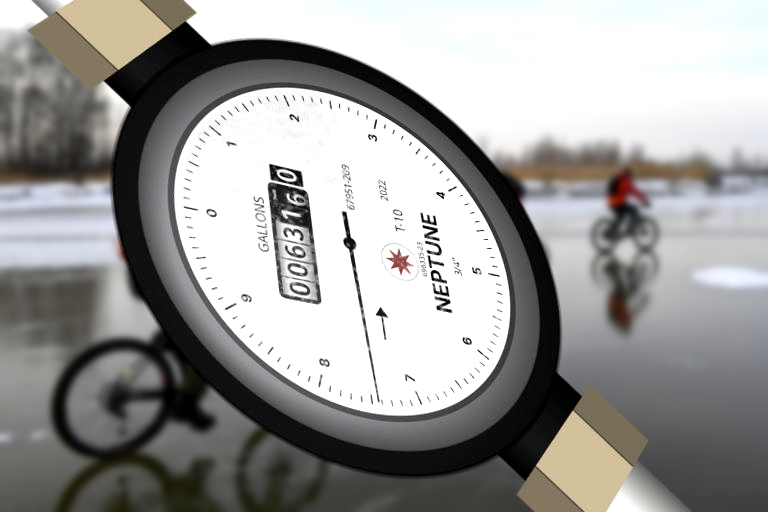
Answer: 63157.4 gal
